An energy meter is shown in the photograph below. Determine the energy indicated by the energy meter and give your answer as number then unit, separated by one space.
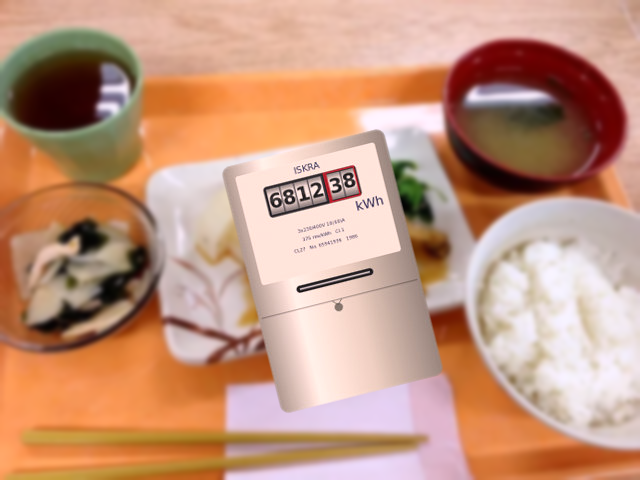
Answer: 6812.38 kWh
